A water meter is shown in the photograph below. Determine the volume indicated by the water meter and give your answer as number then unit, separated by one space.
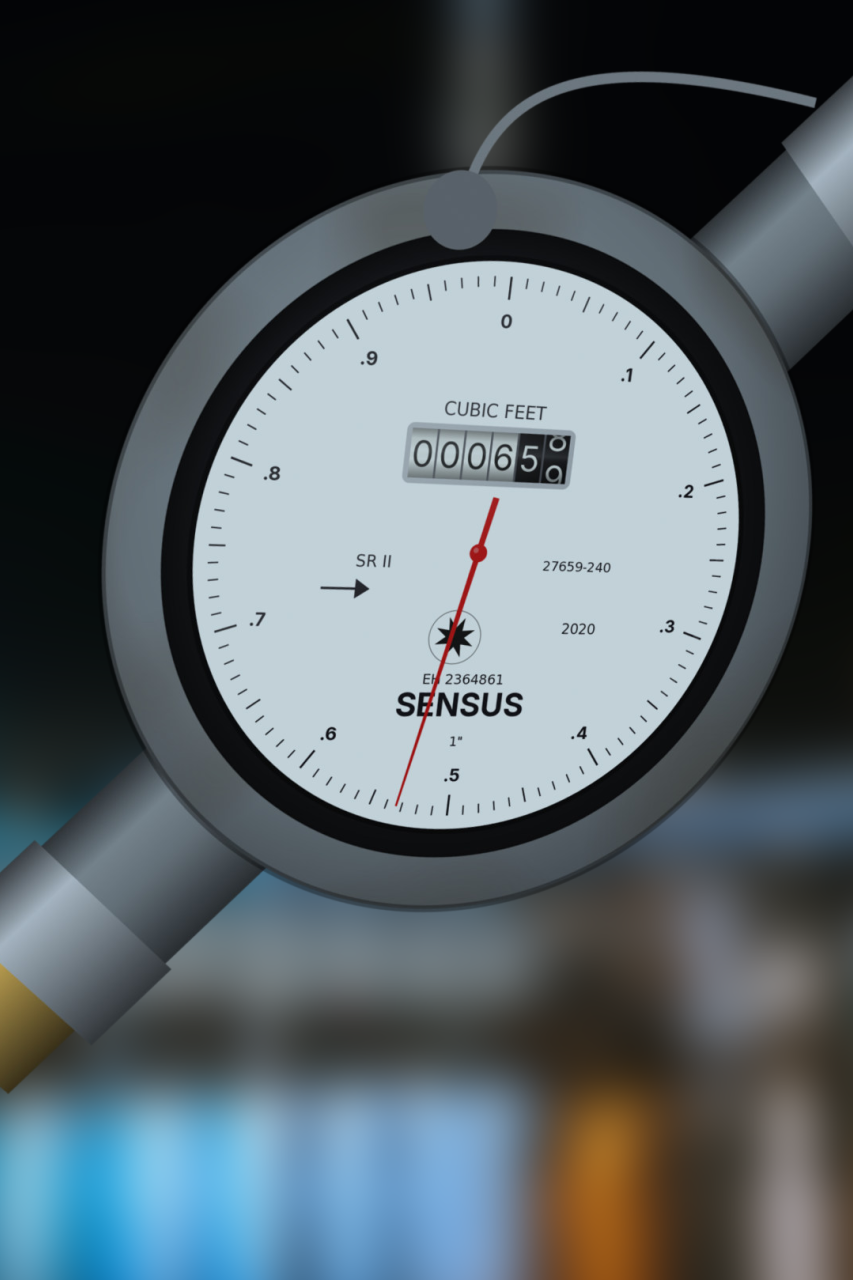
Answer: 658.53 ft³
